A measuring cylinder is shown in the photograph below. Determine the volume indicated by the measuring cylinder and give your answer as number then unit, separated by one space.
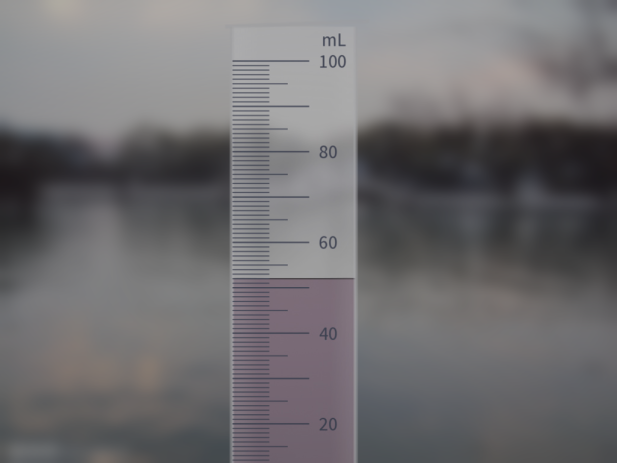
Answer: 52 mL
